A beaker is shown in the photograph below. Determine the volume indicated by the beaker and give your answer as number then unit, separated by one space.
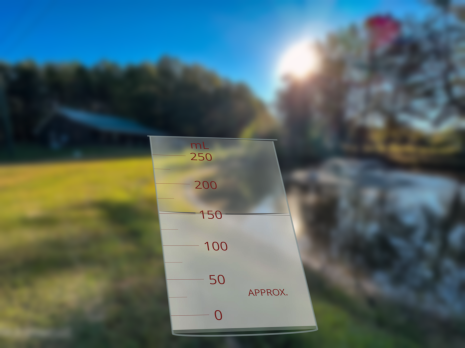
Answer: 150 mL
